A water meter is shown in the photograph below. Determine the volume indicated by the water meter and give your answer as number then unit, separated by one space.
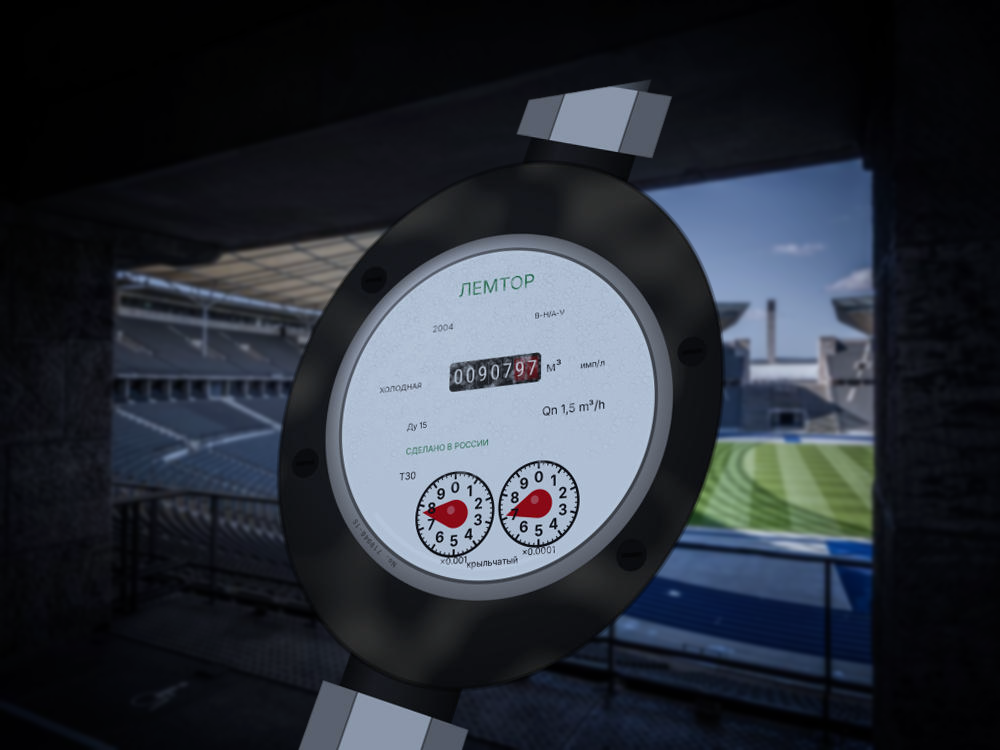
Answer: 907.9777 m³
